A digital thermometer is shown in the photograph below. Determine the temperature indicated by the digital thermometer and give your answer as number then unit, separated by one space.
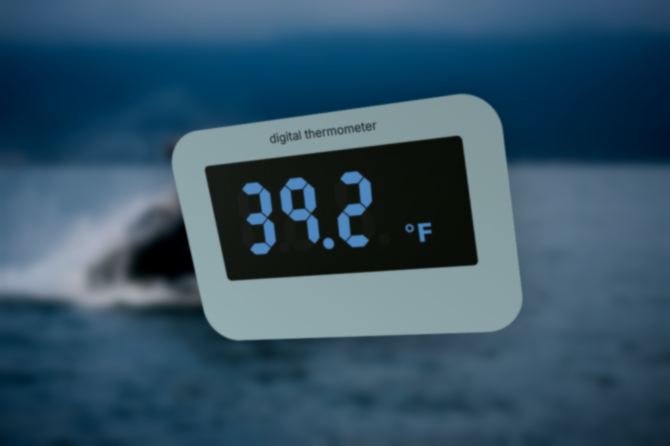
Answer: 39.2 °F
